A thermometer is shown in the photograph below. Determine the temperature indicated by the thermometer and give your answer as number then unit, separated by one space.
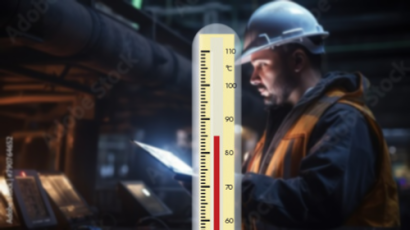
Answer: 85 °C
